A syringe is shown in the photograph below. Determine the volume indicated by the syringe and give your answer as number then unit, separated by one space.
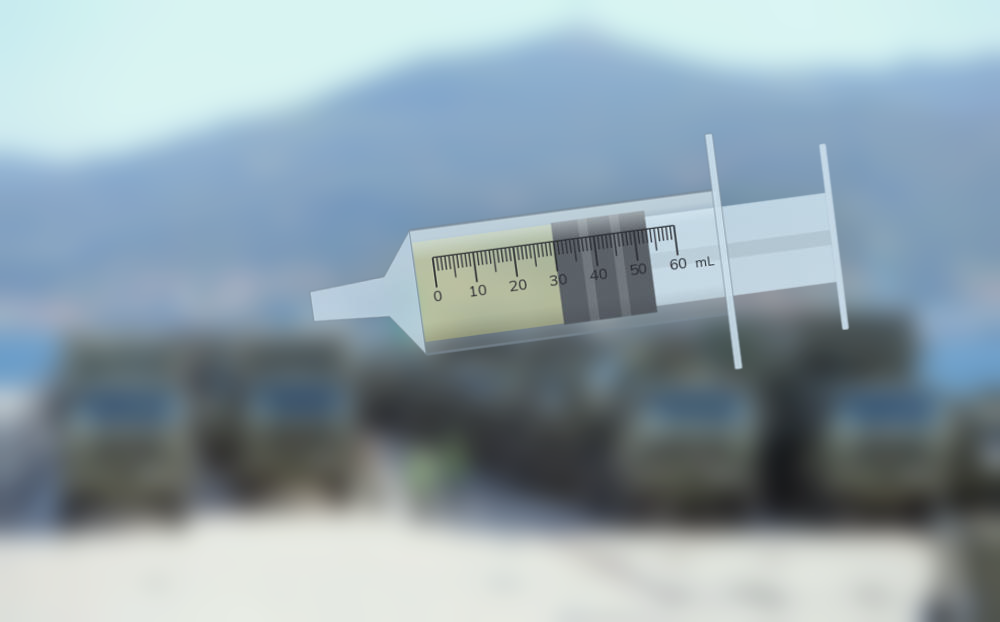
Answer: 30 mL
